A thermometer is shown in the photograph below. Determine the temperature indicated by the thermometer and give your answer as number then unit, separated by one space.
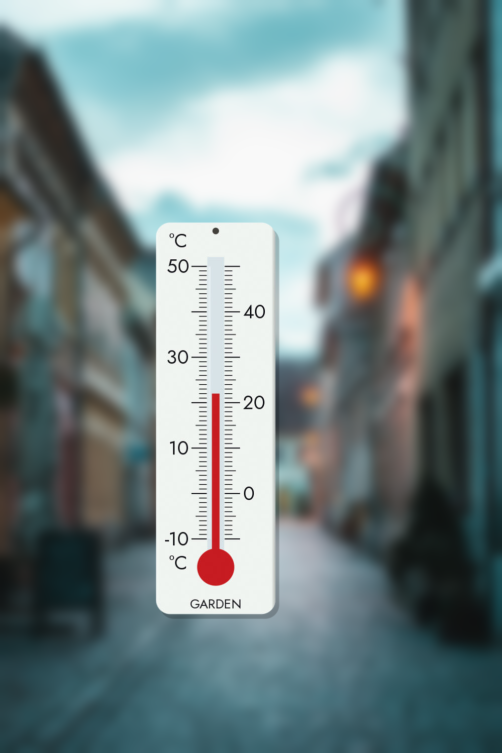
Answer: 22 °C
